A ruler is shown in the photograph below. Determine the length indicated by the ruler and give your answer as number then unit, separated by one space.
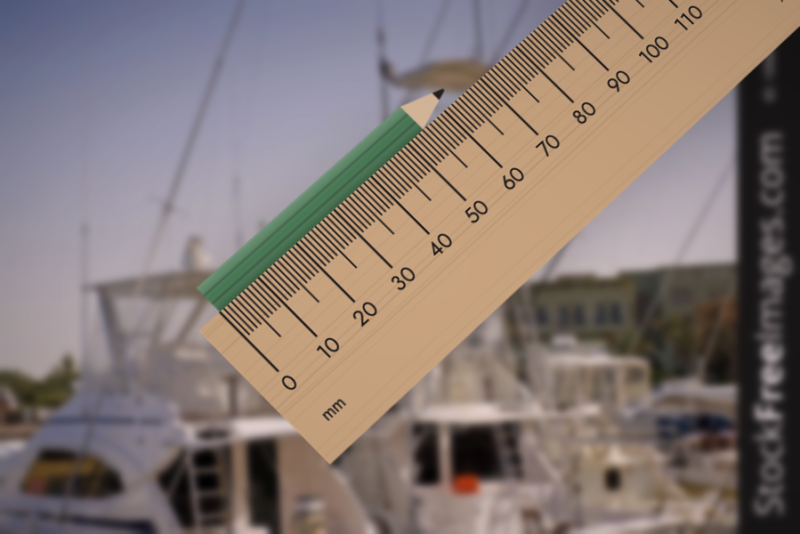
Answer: 63 mm
